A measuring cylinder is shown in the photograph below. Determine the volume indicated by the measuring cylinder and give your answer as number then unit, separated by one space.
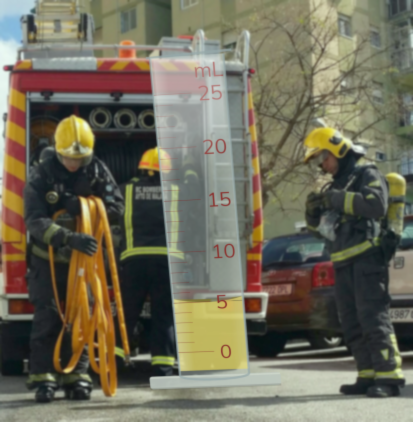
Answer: 5 mL
